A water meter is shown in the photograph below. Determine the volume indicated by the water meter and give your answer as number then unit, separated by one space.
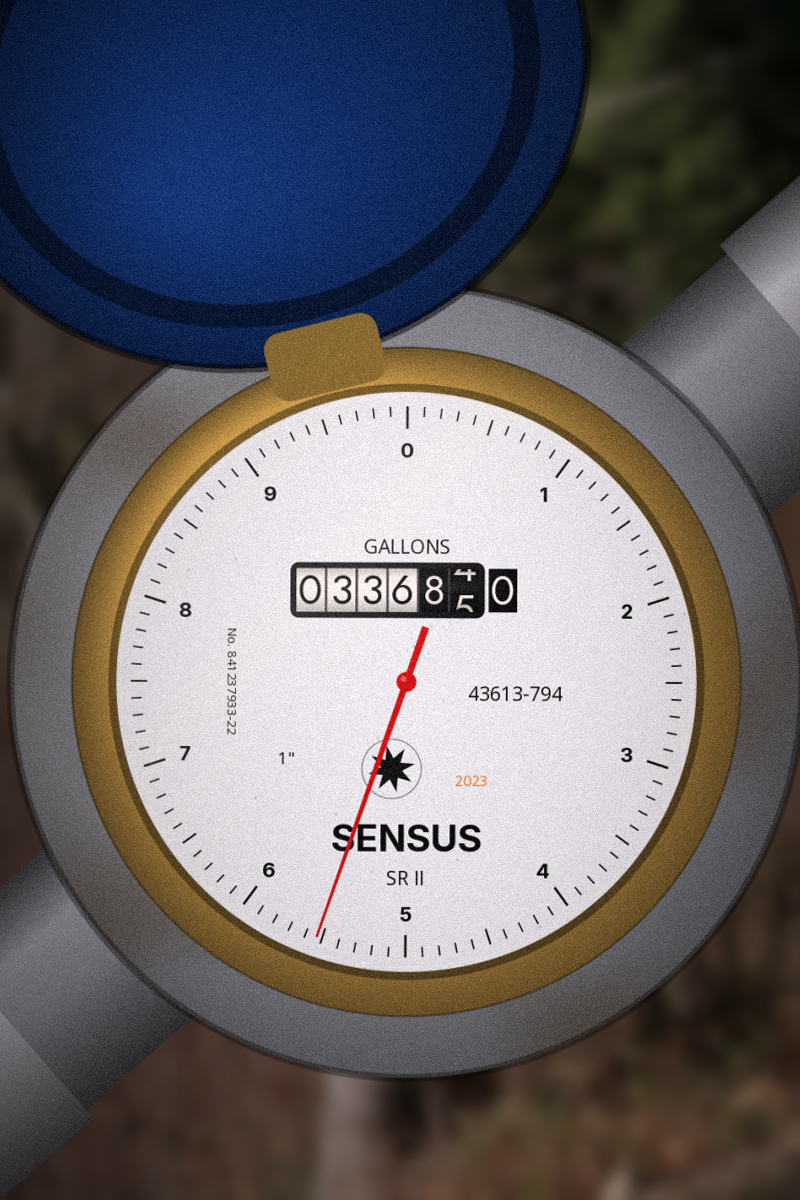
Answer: 336845.5 gal
